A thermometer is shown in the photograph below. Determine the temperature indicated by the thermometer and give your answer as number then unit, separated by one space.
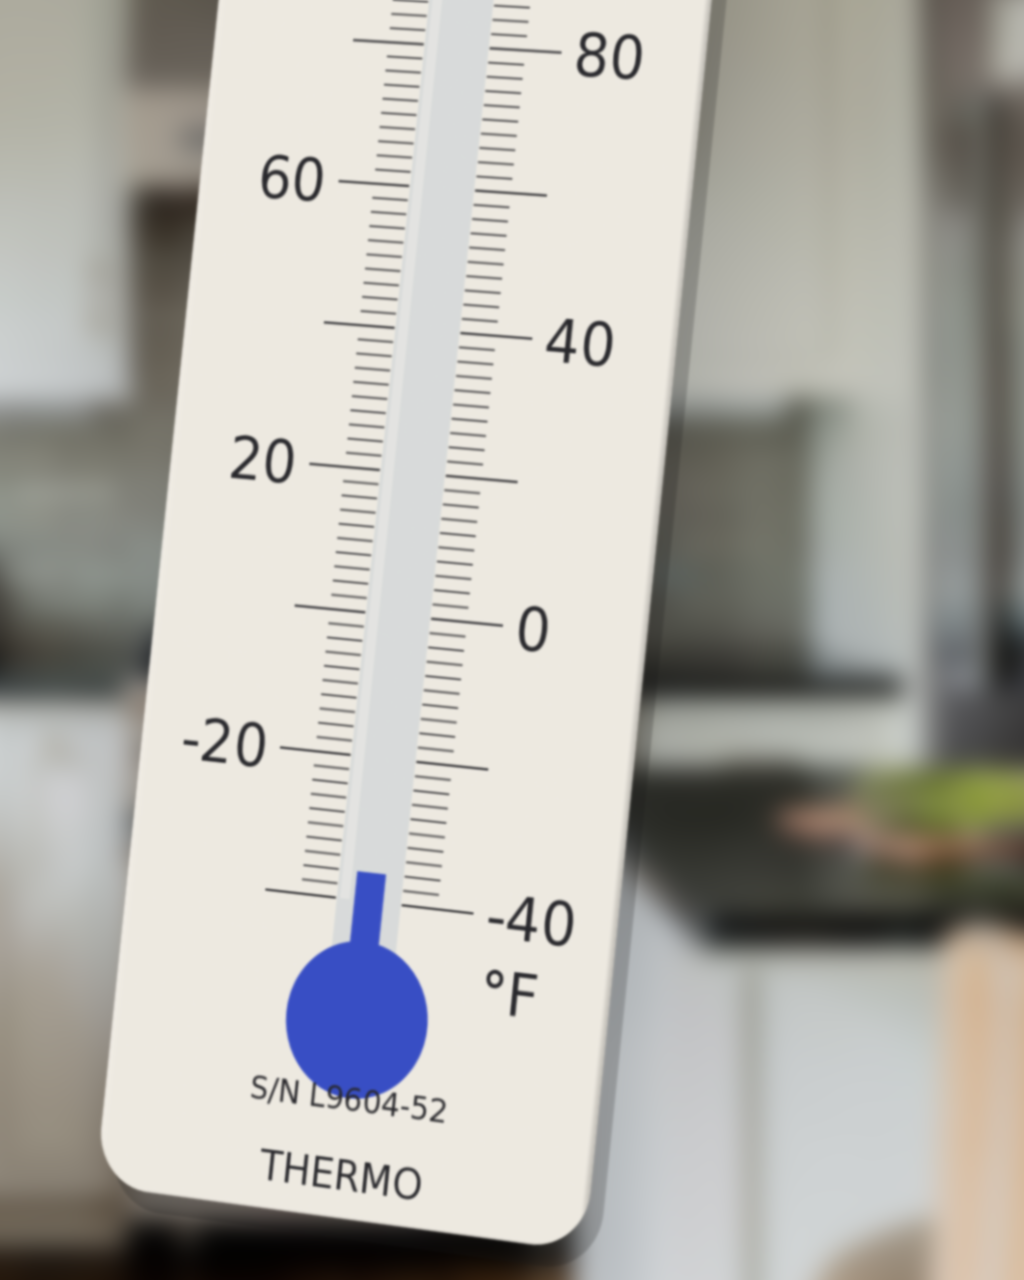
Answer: -36 °F
